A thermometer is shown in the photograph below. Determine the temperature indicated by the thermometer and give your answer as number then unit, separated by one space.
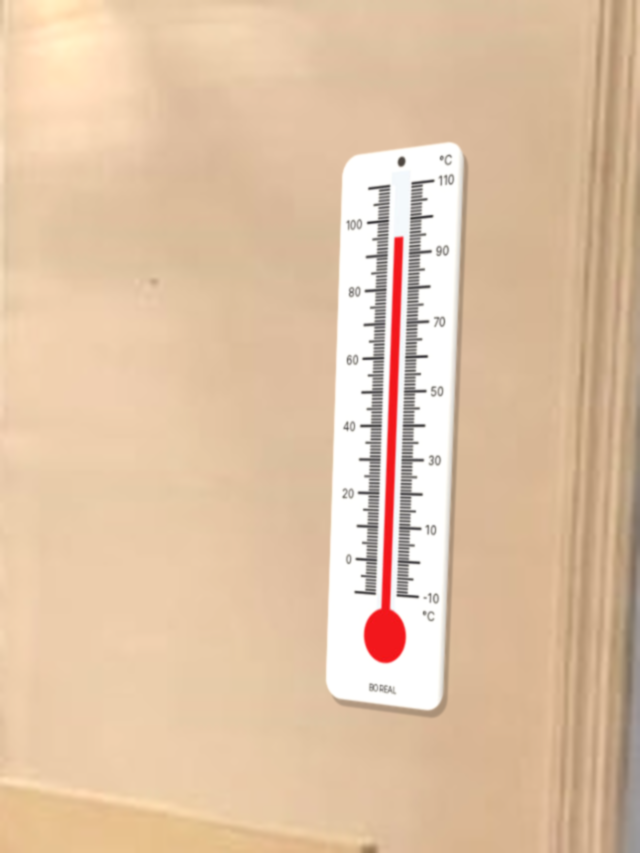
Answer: 95 °C
